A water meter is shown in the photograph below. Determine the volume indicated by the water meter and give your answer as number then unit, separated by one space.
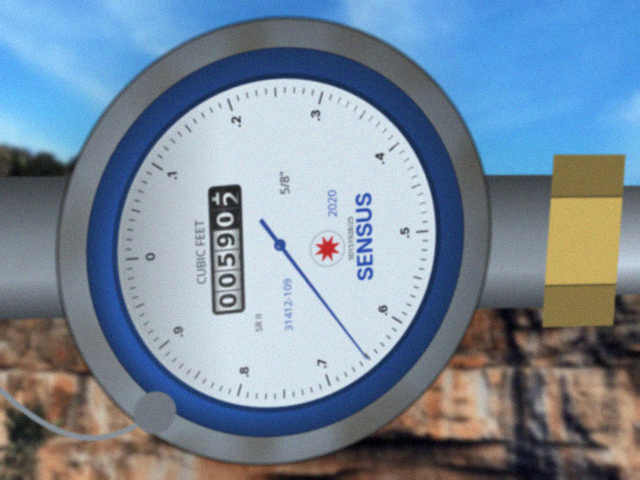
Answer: 5901.65 ft³
